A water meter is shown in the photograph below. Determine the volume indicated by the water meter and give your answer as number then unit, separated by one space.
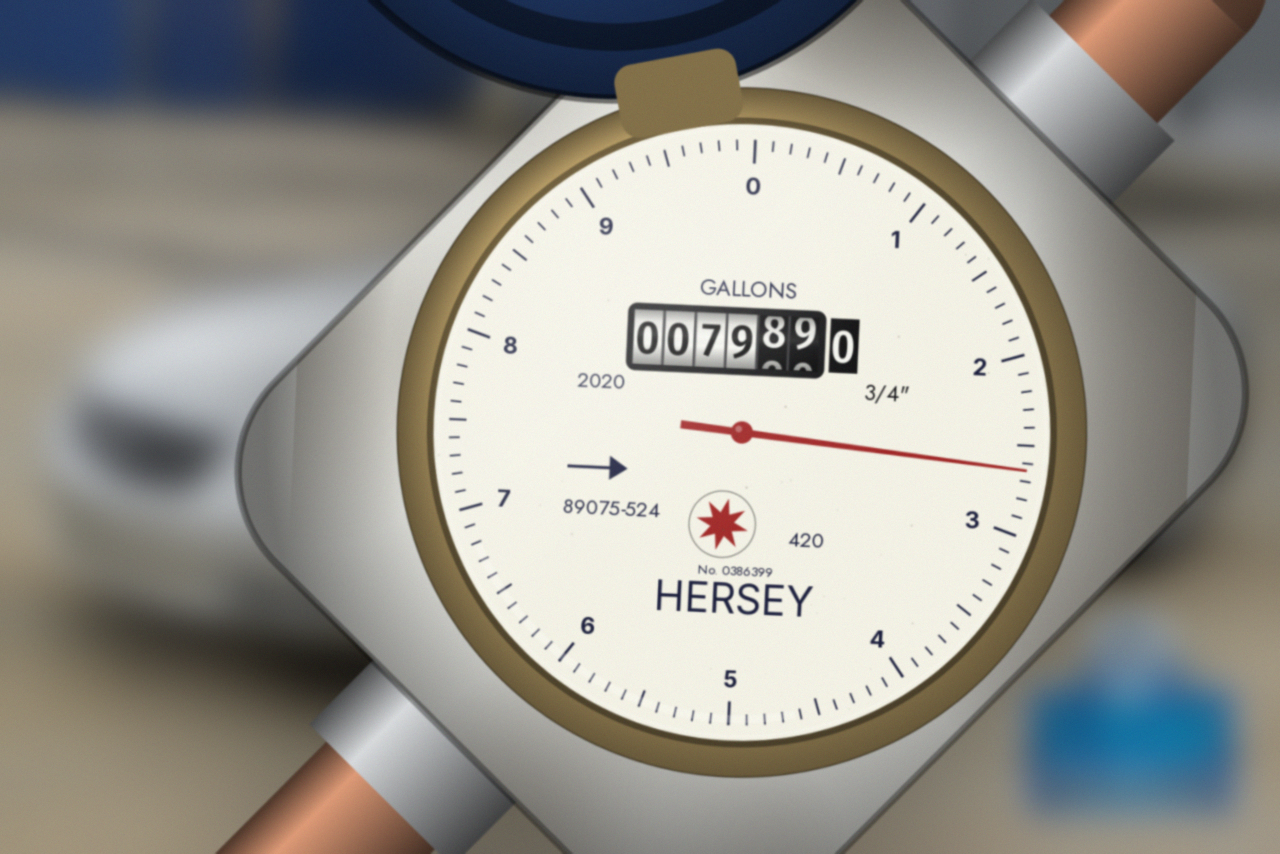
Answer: 79892.6 gal
